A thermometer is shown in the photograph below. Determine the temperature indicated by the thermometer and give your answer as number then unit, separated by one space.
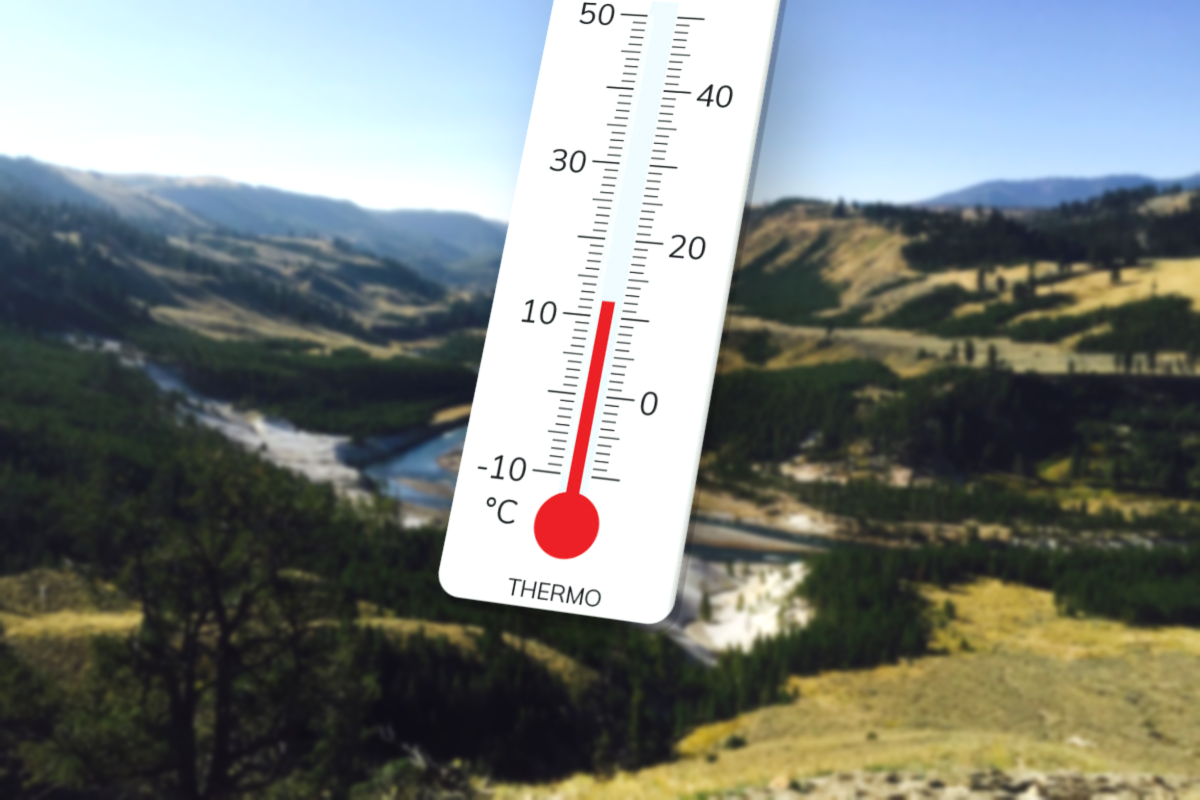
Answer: 12 °C
